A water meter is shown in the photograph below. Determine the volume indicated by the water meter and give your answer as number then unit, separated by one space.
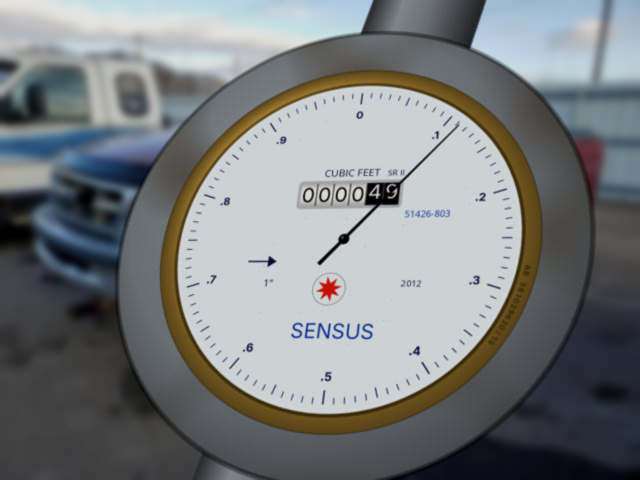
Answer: 49.11 ft³
